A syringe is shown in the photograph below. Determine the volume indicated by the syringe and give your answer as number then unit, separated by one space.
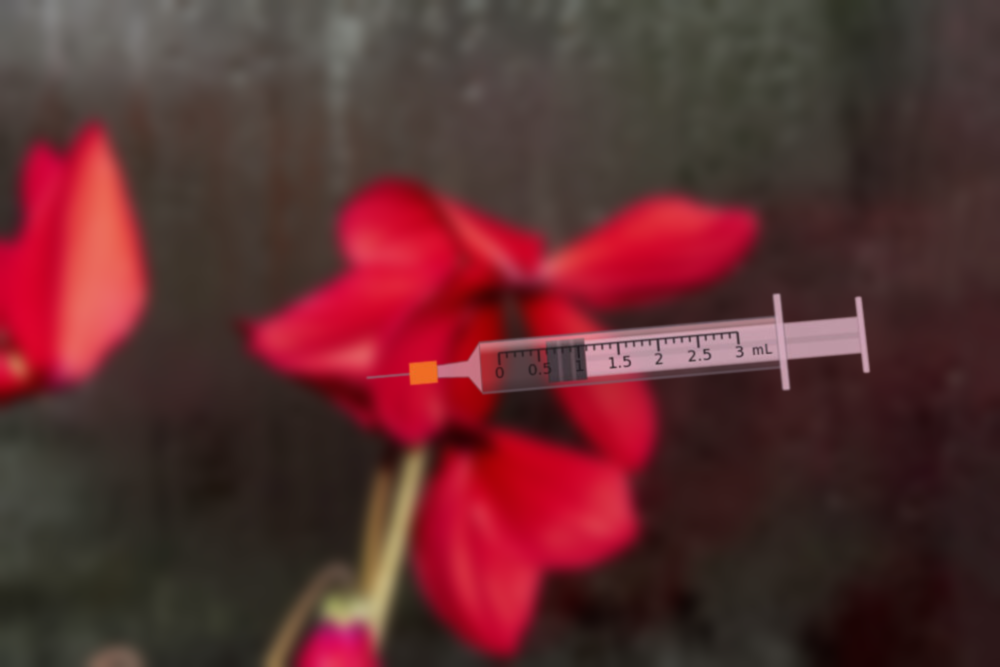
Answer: 0.6 mL
